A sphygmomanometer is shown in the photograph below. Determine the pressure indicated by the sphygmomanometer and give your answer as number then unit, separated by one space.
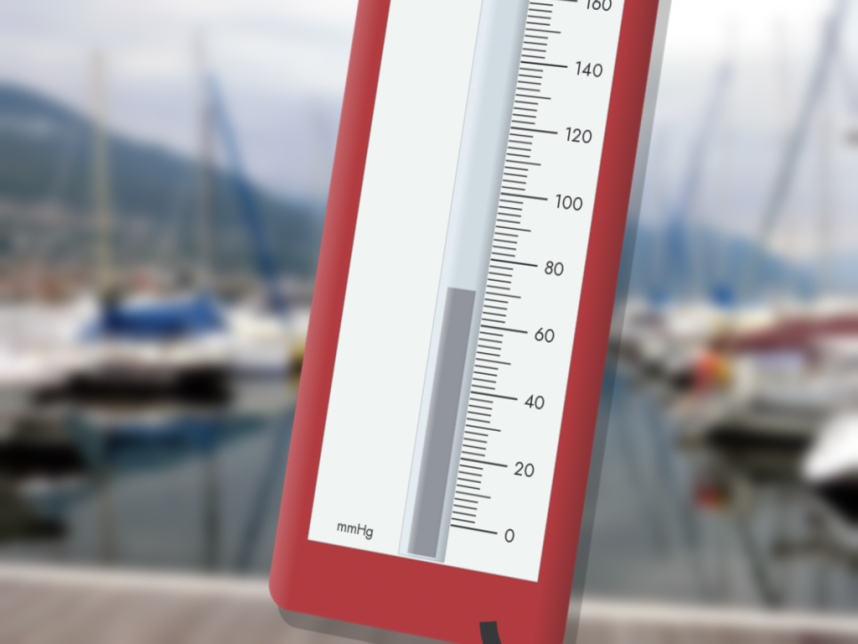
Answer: 70 mmHg
